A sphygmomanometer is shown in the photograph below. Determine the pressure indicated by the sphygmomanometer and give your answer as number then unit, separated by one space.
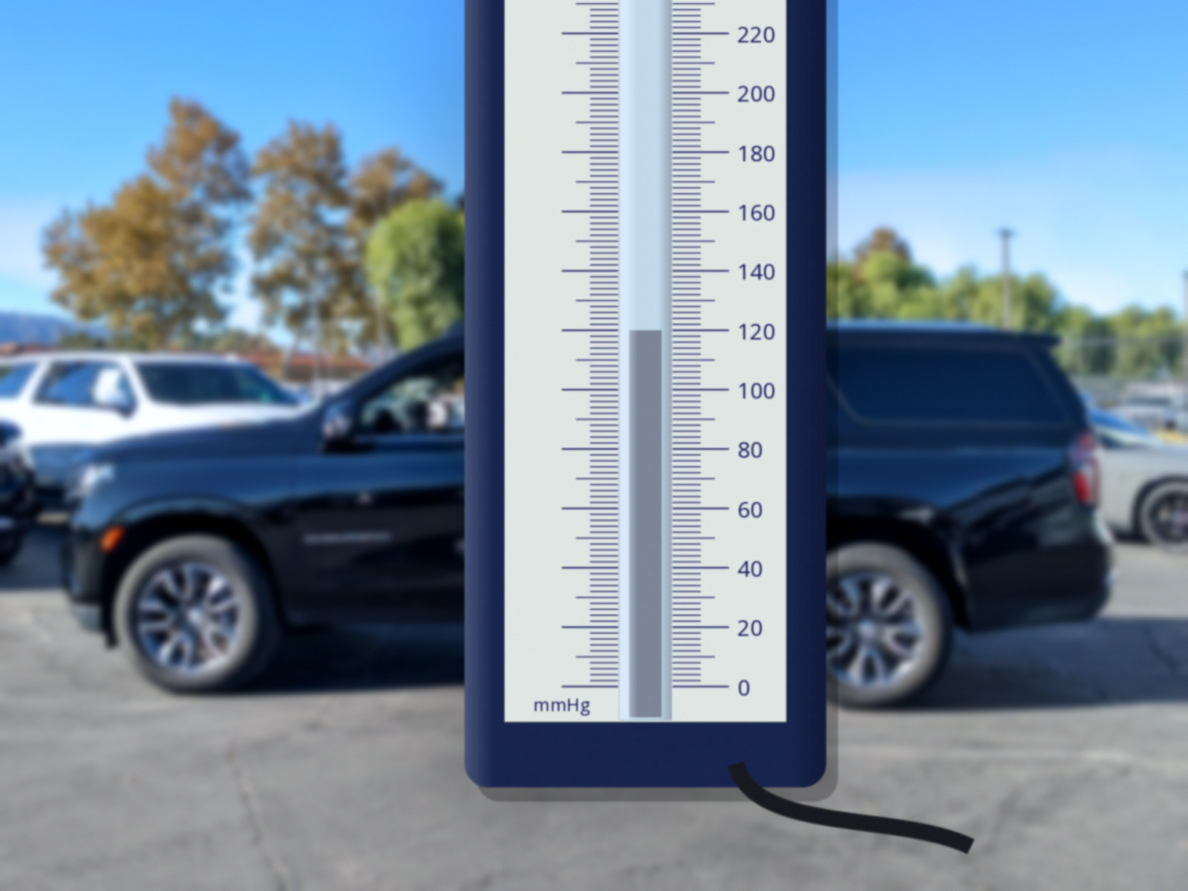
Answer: 120 mmHg
